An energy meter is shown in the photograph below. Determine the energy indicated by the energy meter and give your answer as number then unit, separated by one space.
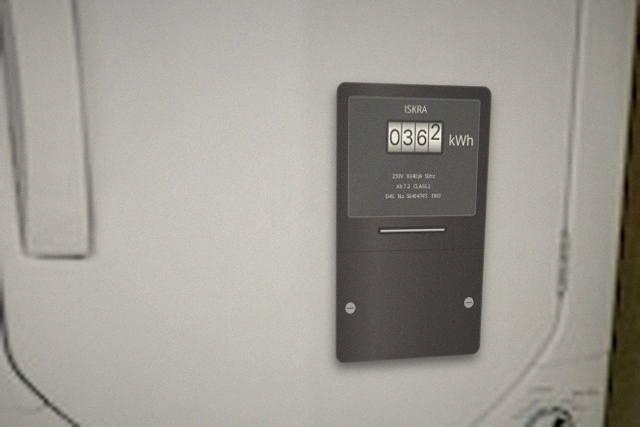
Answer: 362 kWh
